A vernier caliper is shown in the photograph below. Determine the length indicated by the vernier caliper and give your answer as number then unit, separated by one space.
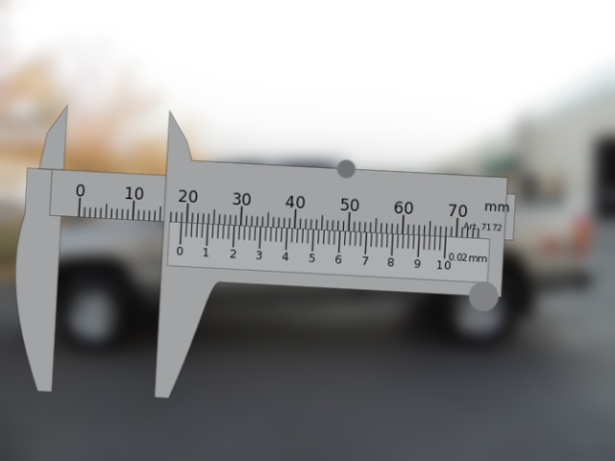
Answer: 19.0 mm
